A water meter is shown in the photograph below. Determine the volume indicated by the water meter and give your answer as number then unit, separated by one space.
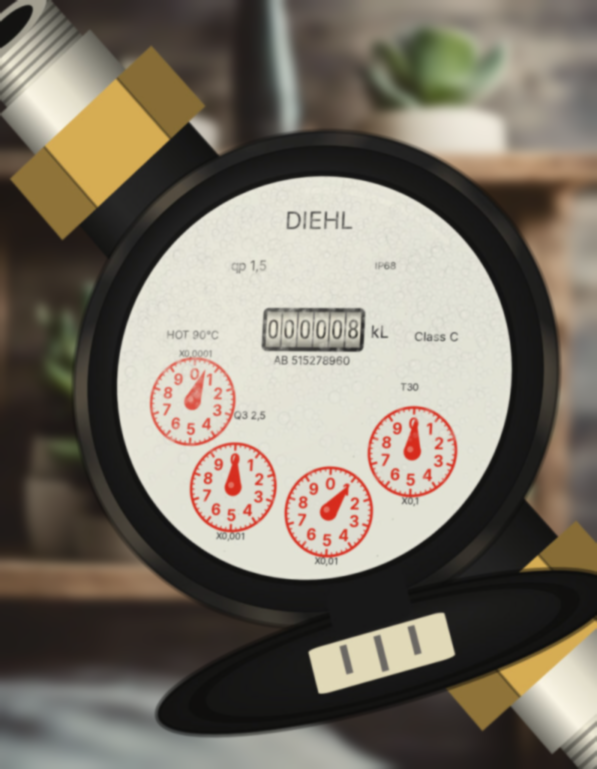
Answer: 8.0100 kL
